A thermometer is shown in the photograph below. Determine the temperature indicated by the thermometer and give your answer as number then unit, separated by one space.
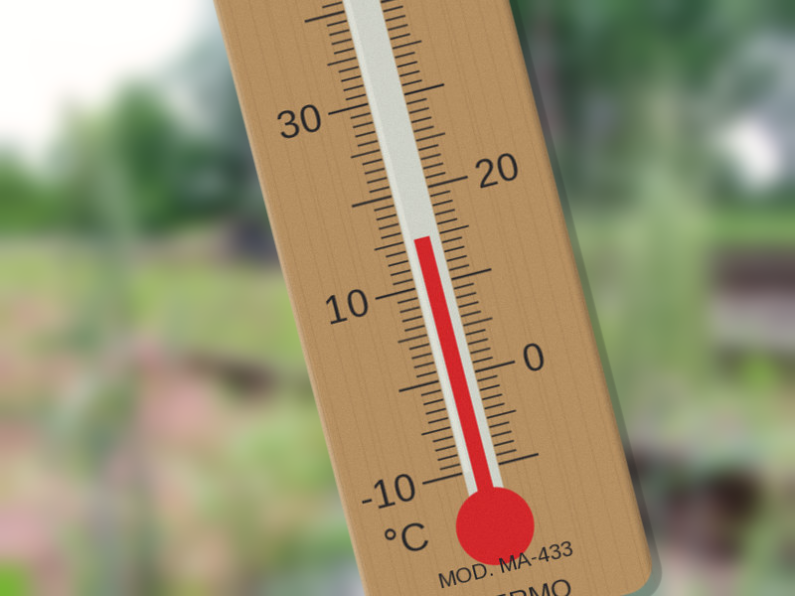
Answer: 15 °C
